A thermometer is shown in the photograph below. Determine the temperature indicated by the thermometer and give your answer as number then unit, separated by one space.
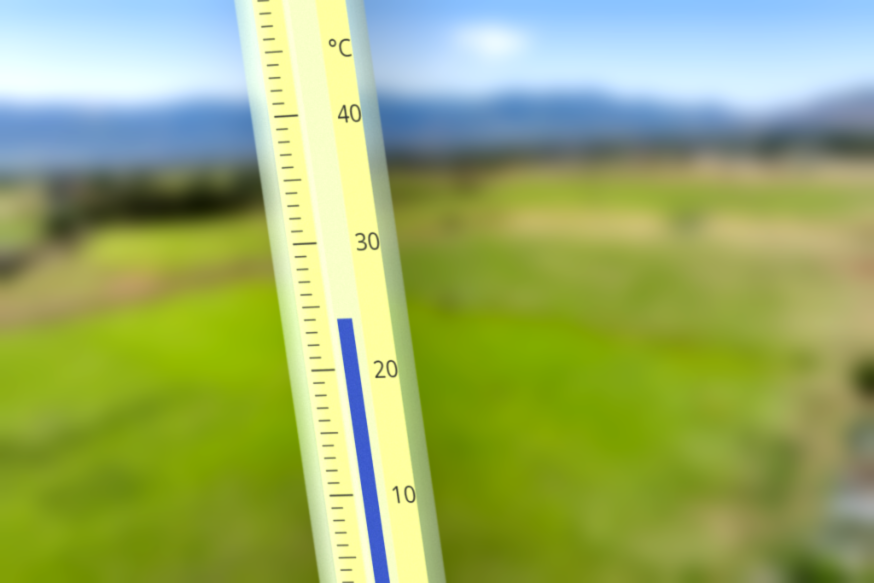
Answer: 24 °C
